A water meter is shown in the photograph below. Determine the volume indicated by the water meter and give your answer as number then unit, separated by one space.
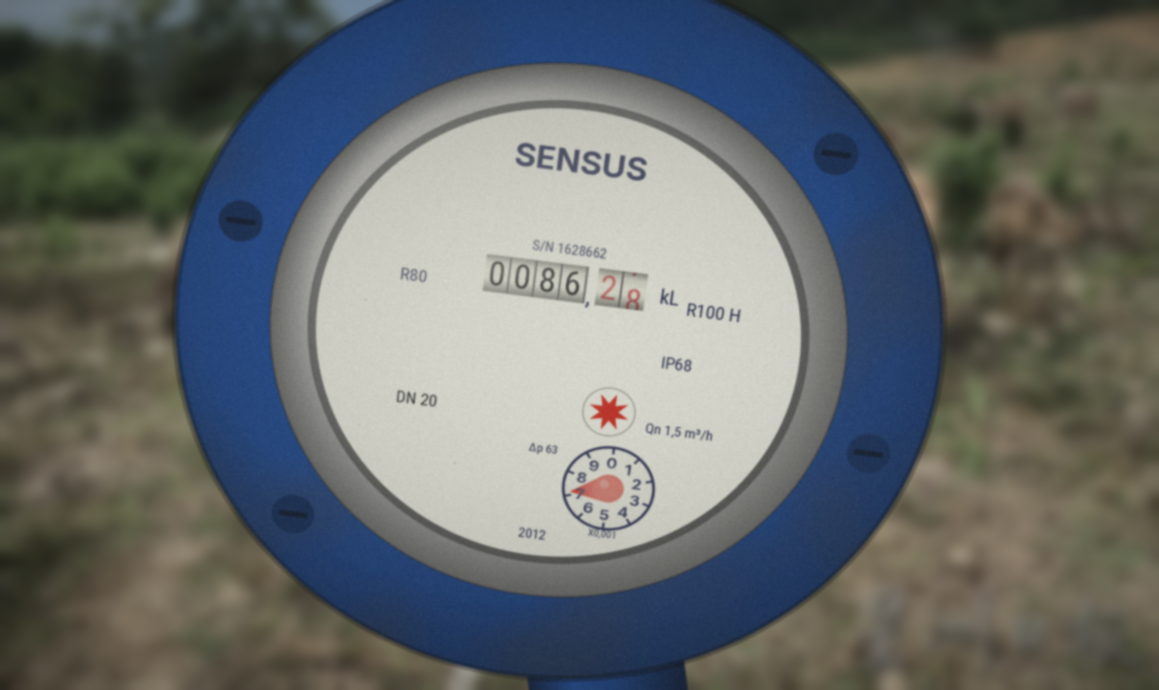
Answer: 86.277 kL
